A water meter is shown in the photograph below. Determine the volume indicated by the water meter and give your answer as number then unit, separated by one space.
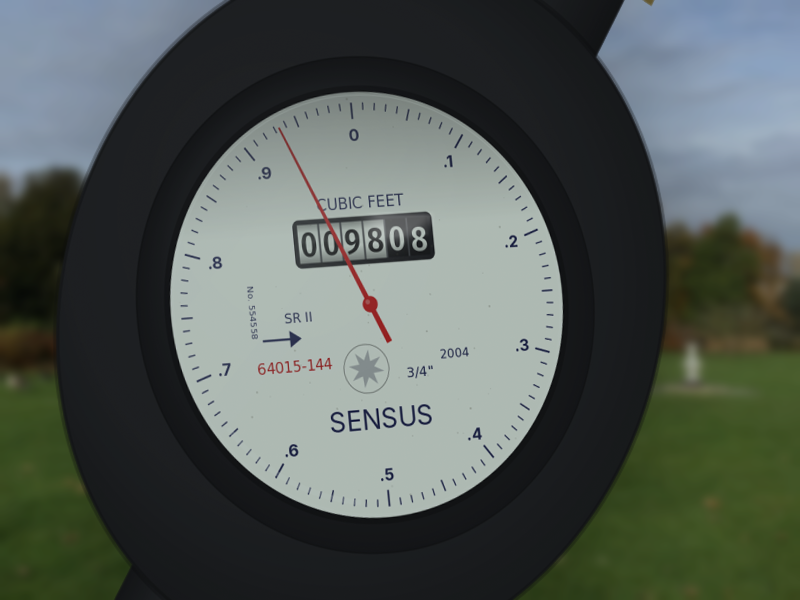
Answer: 9807.93 ft³
